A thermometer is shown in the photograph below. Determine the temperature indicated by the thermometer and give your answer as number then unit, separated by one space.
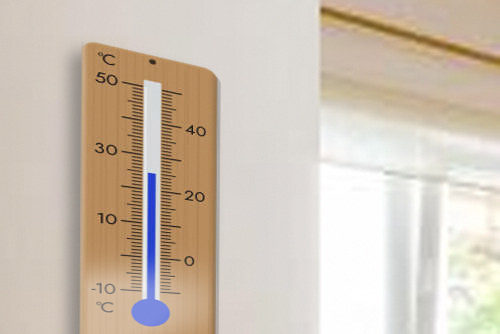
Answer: 25 °C
